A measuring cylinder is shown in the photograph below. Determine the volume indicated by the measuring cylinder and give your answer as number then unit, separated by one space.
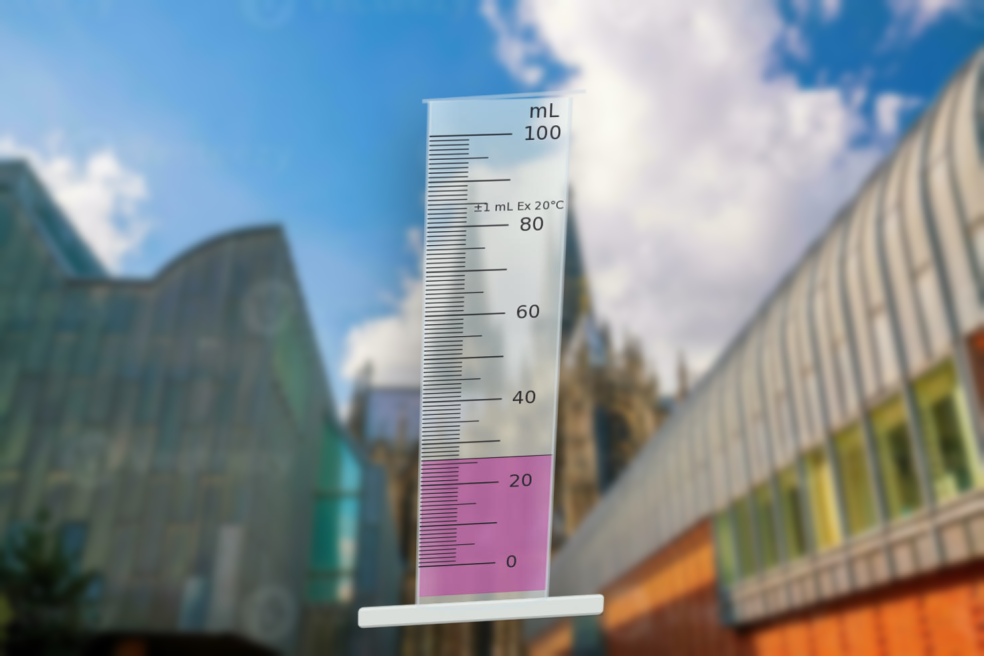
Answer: 26 mL
